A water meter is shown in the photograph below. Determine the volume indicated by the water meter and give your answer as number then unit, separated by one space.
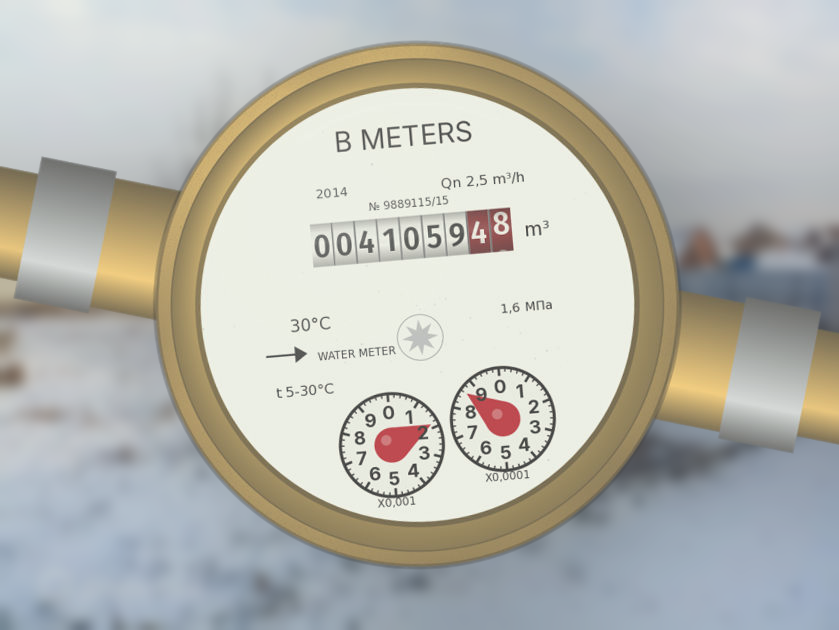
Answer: 41059.4818 m³
